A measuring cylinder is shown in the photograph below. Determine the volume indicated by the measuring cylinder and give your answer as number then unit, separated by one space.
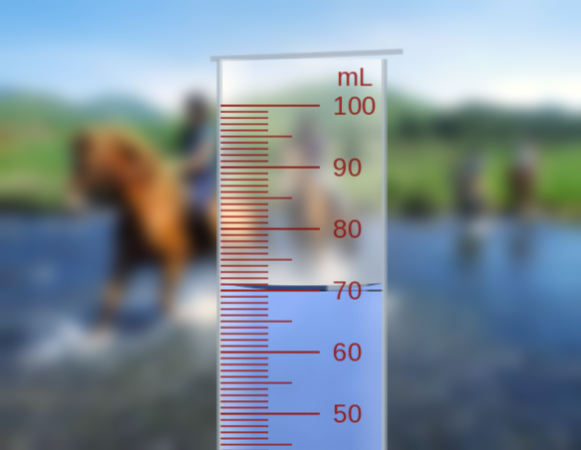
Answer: 70 mL
